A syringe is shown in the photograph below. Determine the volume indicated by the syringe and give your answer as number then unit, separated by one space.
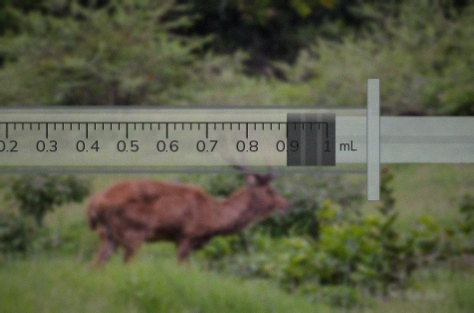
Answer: 0.9 mL
